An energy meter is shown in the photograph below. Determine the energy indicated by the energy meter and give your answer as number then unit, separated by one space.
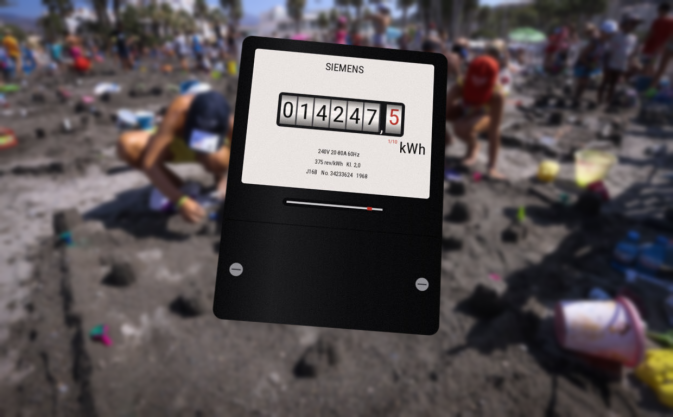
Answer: 14247.5 kWh
